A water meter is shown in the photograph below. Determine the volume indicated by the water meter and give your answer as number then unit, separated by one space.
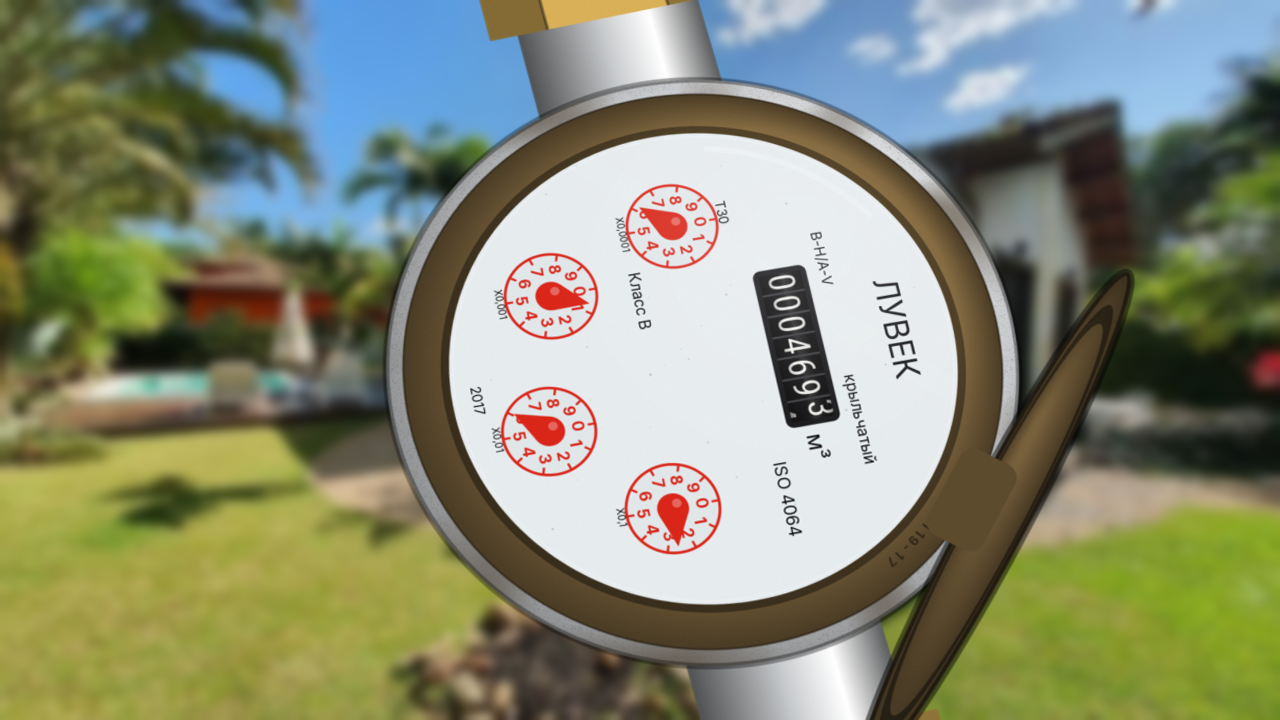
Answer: 4693.2606 m³
